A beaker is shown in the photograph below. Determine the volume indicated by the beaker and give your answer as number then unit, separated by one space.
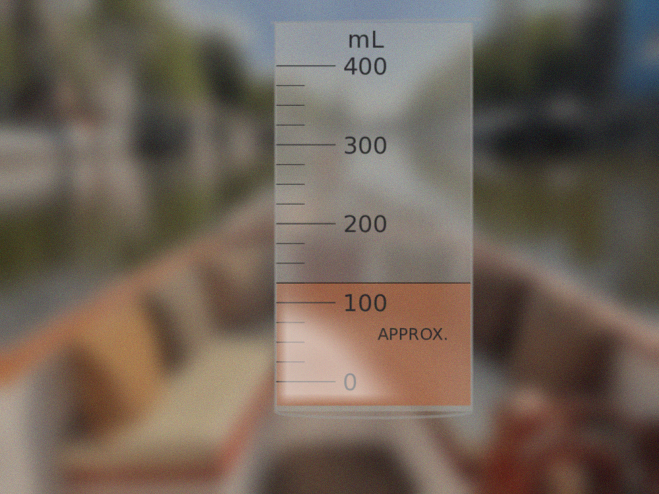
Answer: 125 mL
